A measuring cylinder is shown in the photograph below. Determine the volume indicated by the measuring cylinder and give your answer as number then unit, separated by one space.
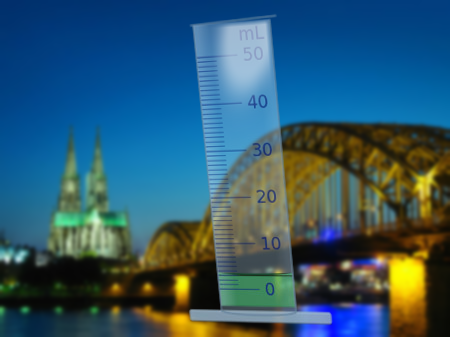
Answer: 3 mL
